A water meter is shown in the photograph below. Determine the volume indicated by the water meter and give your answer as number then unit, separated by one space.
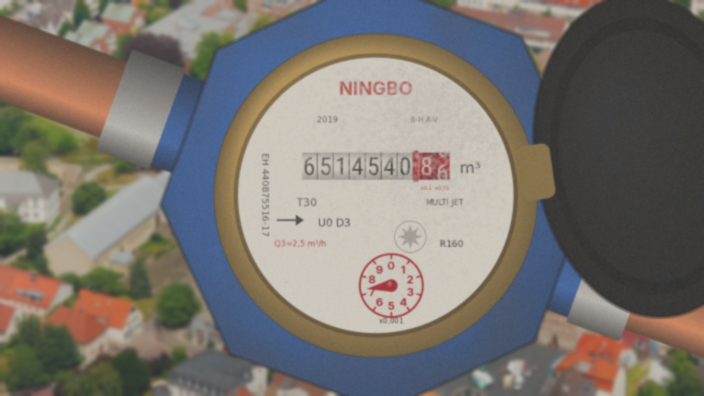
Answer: 6514540.857 m³
